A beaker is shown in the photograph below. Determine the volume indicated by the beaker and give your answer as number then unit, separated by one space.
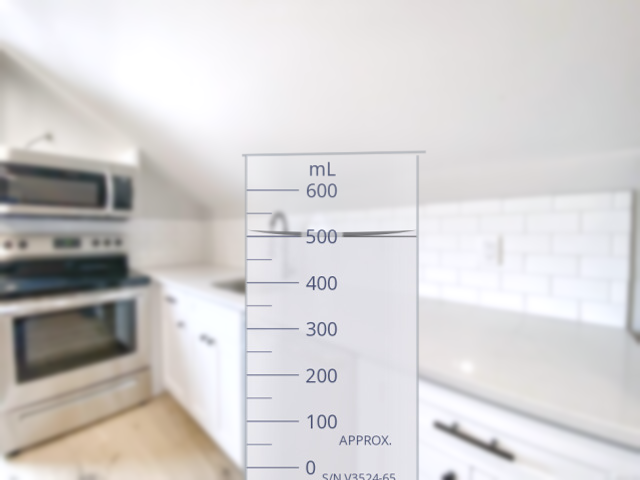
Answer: 500 mL
